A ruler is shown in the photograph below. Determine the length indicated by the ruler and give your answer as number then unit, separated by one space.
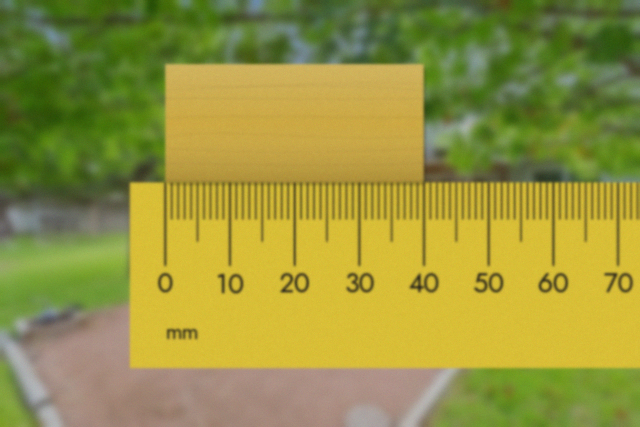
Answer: 40 mm
